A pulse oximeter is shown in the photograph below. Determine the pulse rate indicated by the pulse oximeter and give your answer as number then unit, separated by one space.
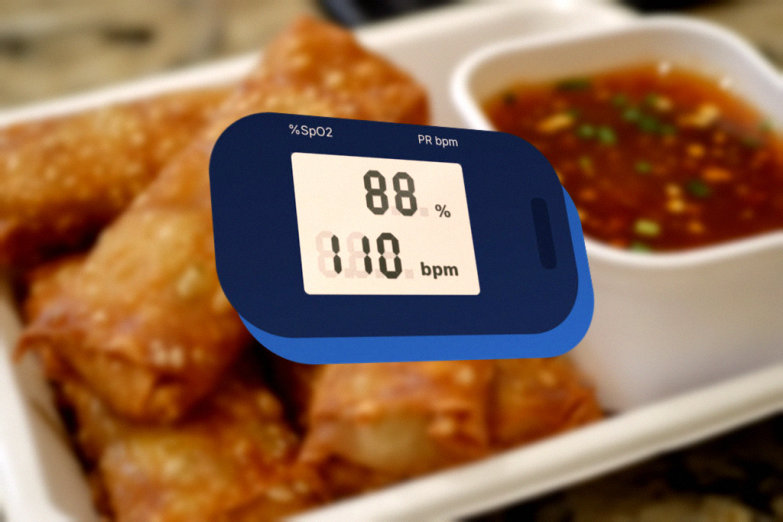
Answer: 110 bpm
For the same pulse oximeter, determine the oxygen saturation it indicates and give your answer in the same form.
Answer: 88 %
